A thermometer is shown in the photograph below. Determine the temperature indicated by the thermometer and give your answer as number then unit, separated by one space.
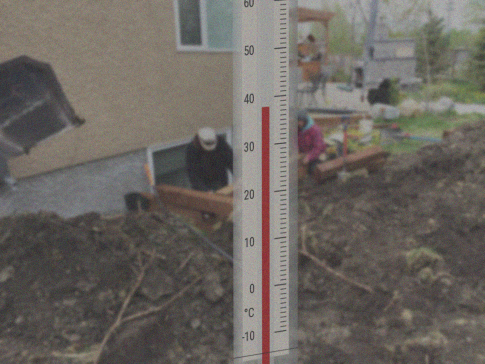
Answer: 38 °C
